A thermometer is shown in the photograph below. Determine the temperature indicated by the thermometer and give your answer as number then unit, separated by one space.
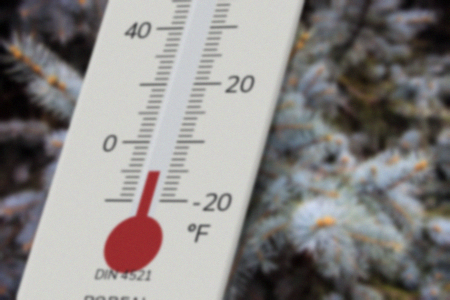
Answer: -10 °F
